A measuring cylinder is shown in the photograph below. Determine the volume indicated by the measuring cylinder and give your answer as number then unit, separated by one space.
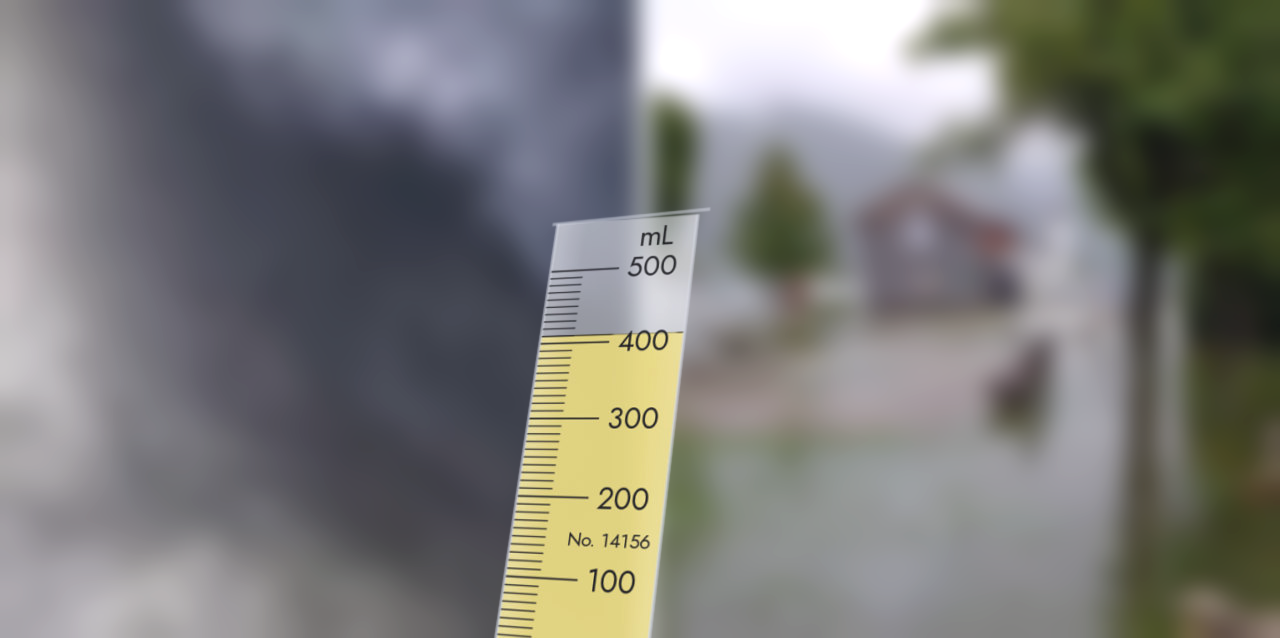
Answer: 410 mL
